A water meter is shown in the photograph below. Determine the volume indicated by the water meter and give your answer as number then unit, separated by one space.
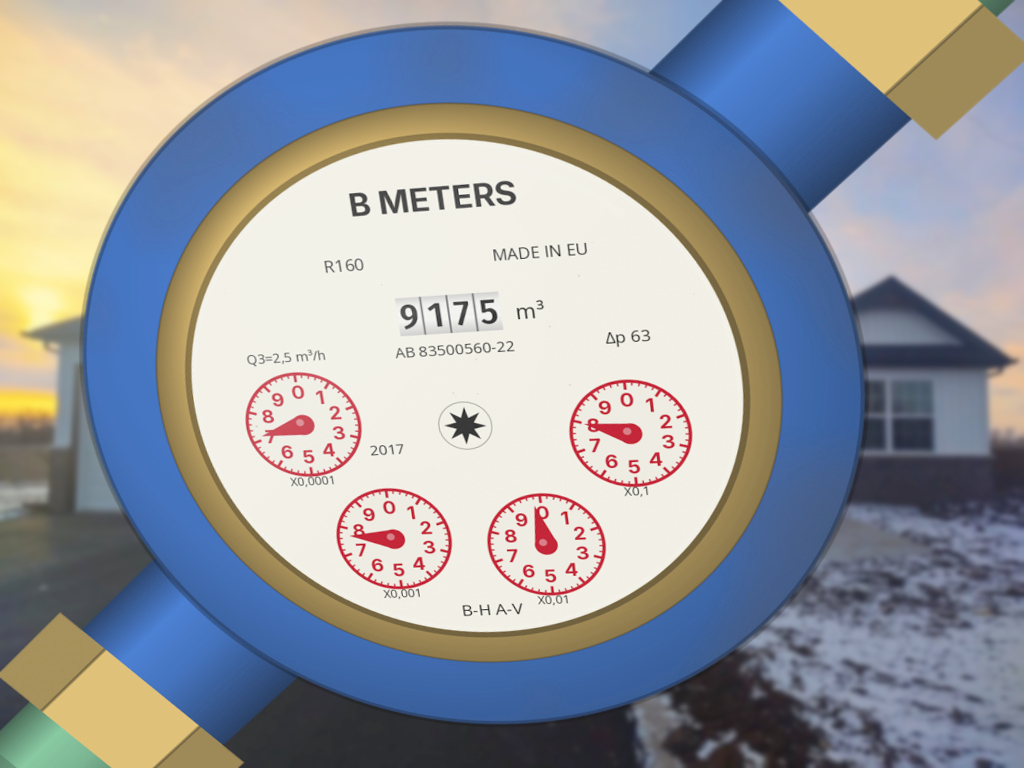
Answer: 9175.7977 m³
